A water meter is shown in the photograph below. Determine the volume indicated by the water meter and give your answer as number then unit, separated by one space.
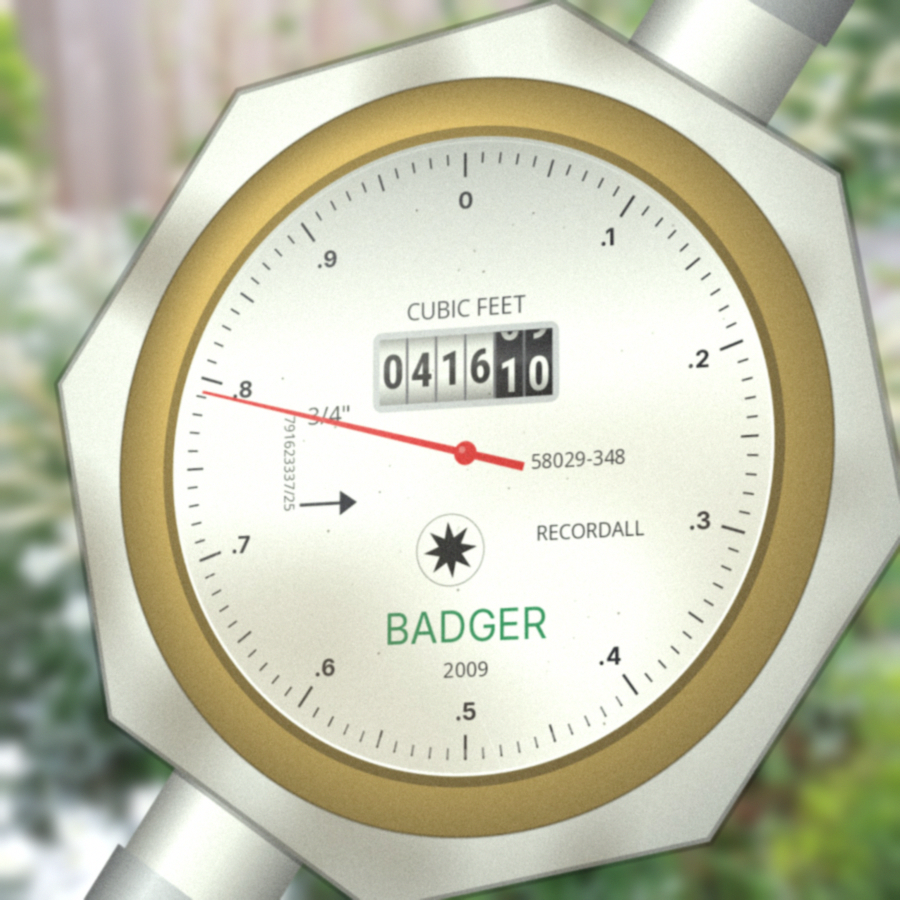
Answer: 41609.79 ft³
